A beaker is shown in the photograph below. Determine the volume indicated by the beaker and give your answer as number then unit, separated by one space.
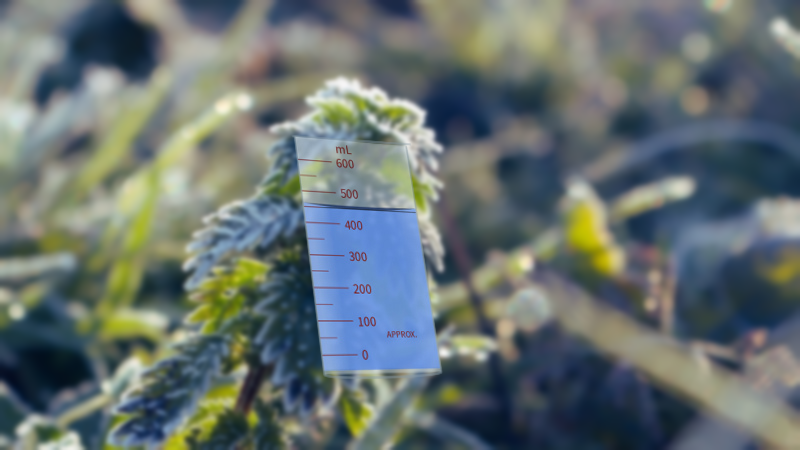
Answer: 450 mL
